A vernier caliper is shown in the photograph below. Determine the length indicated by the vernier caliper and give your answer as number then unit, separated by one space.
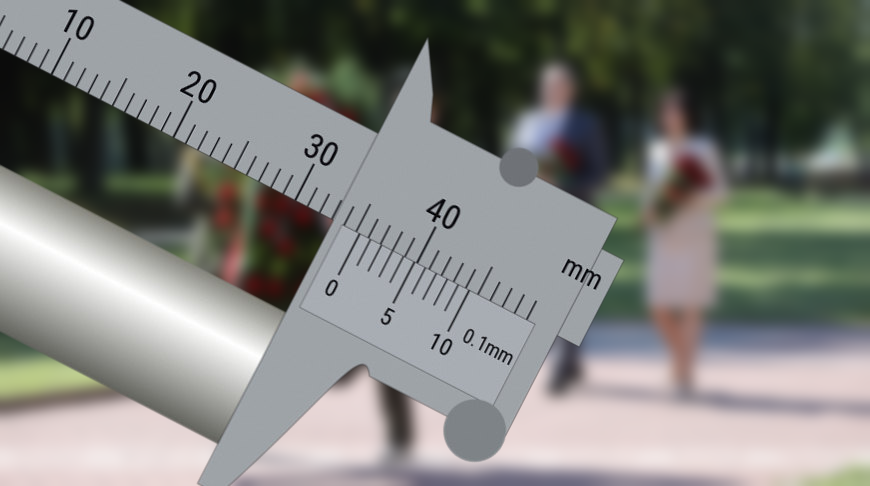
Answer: 35.3 mm
